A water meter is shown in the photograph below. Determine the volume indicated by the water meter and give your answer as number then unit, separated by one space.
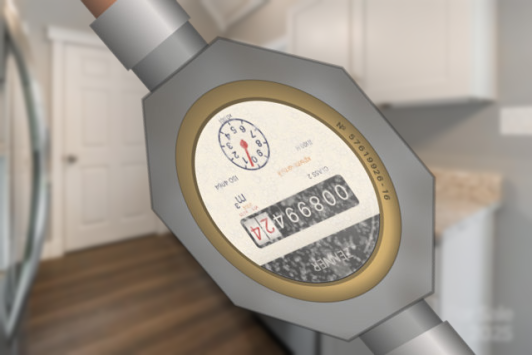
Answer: 8994.240 m³
